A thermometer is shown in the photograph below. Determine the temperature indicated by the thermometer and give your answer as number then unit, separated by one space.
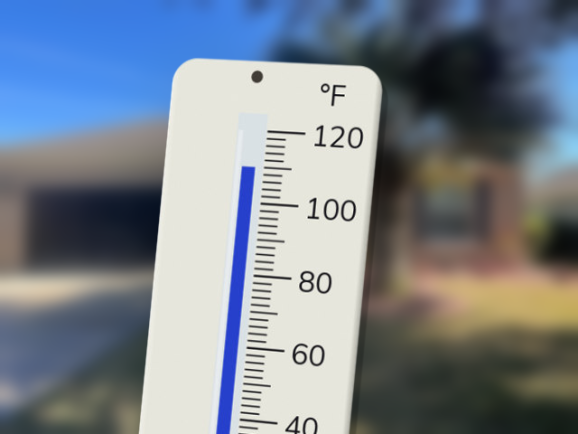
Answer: 110 °F
